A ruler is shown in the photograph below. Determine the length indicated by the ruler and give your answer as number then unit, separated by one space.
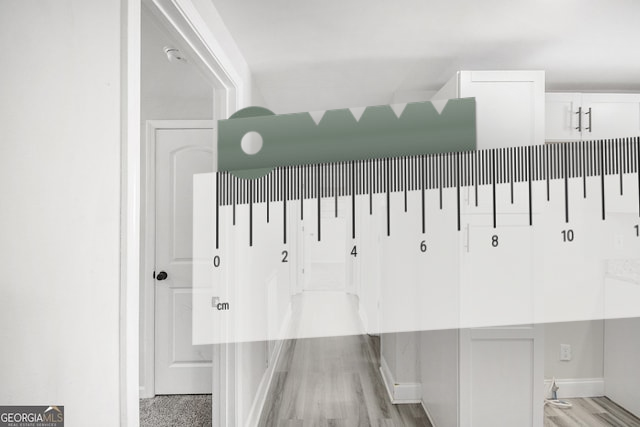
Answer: 7.5 cm
